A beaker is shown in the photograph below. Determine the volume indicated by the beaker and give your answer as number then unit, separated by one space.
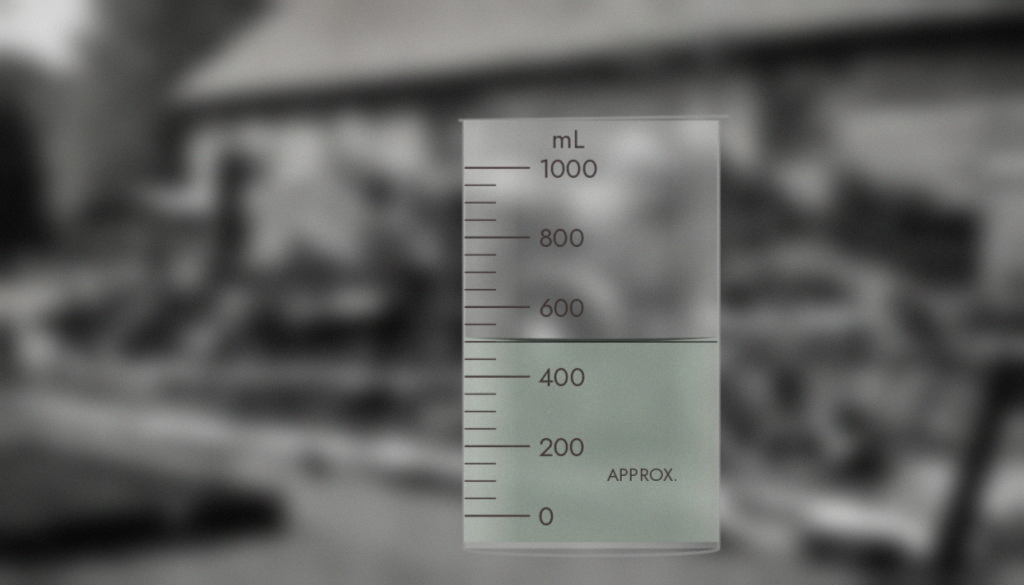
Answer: 500 mL
